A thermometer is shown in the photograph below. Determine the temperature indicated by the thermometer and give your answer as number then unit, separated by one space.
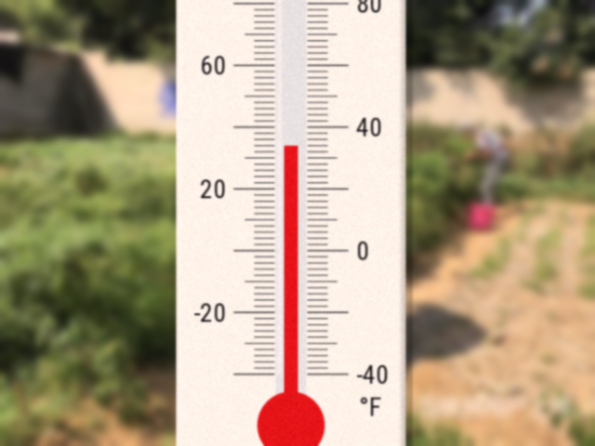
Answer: 34 °F
